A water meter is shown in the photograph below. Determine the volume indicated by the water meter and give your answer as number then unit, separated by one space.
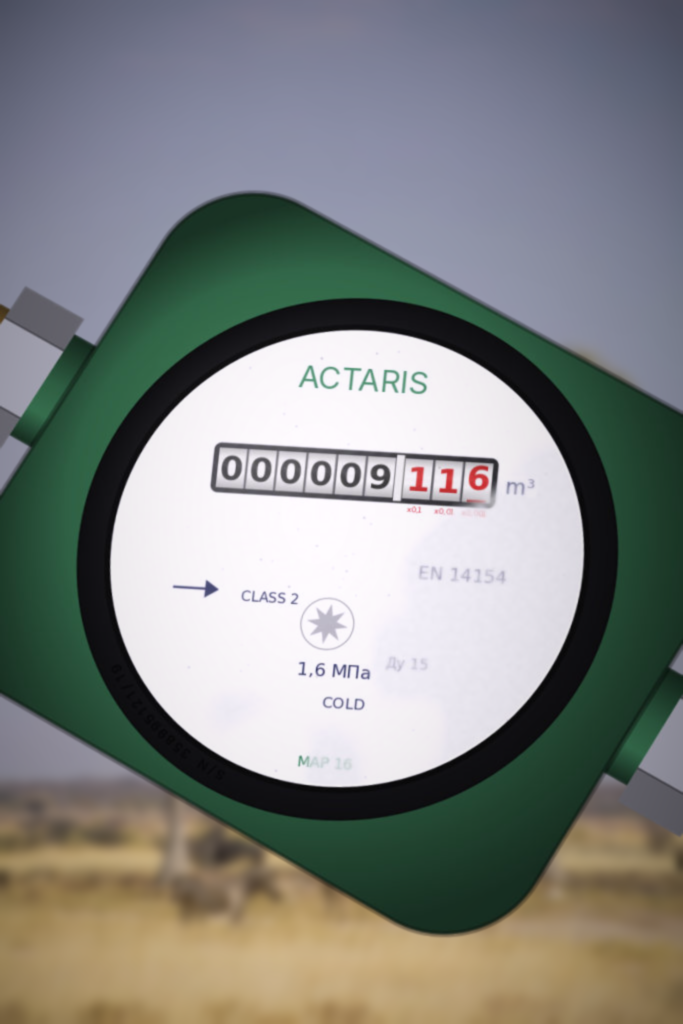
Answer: 9.116 m³
